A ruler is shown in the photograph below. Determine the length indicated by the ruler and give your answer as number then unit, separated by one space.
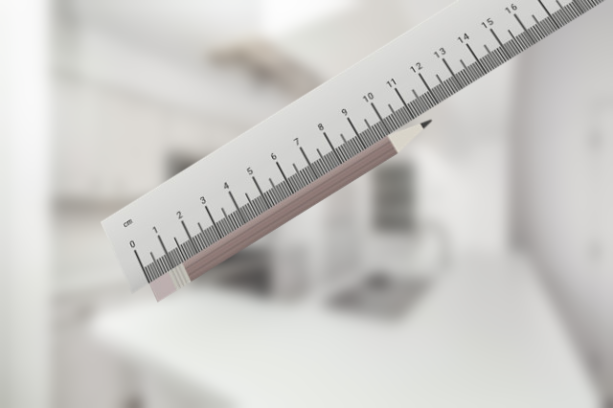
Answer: 11.5 cm
